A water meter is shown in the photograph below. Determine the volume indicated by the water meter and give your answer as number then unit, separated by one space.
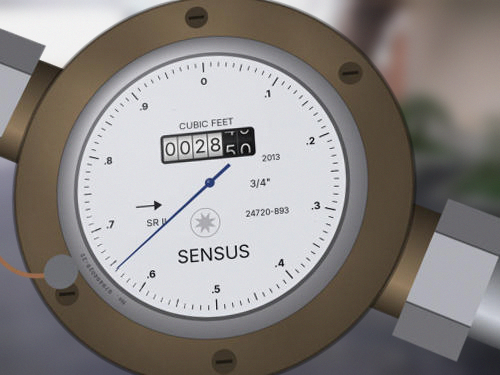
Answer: 2849.64 ft³
